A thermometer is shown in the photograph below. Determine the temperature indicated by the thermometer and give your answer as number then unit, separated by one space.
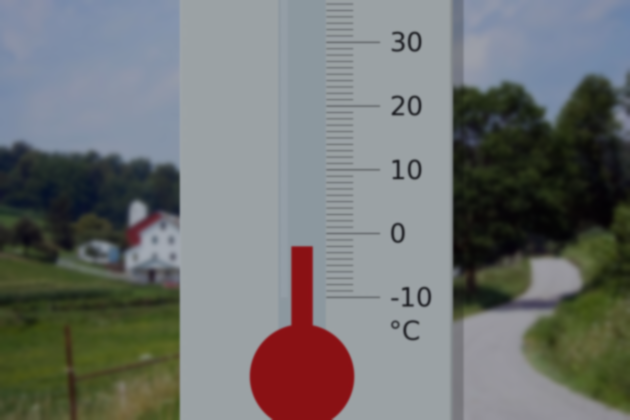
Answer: -2 °C
